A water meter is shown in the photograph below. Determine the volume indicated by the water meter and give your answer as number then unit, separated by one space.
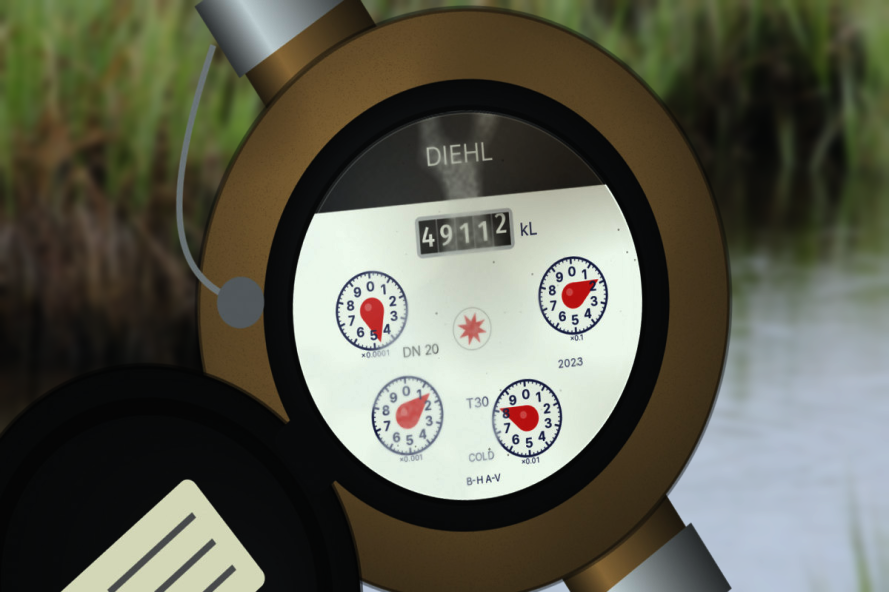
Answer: 49112.1814 kL
